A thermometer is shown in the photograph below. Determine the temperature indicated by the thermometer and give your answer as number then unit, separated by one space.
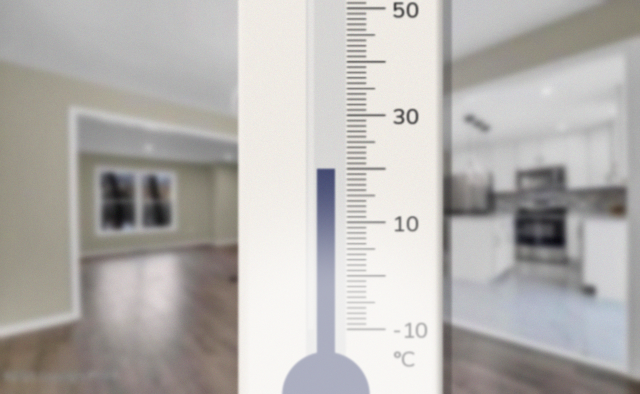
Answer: 20 °C
